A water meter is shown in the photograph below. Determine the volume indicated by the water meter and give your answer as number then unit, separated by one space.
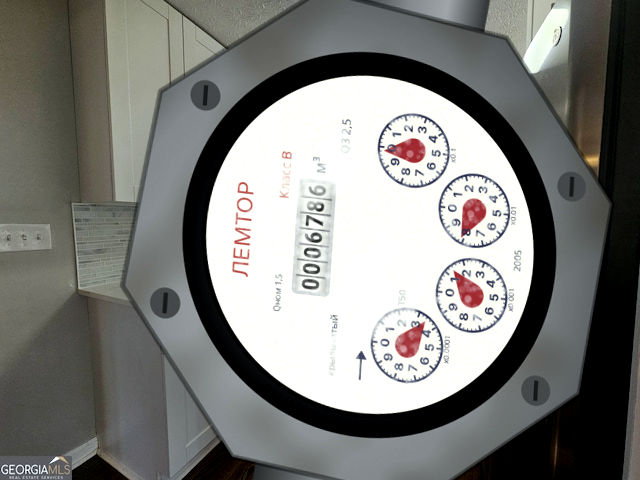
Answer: 6785.9813 m³
